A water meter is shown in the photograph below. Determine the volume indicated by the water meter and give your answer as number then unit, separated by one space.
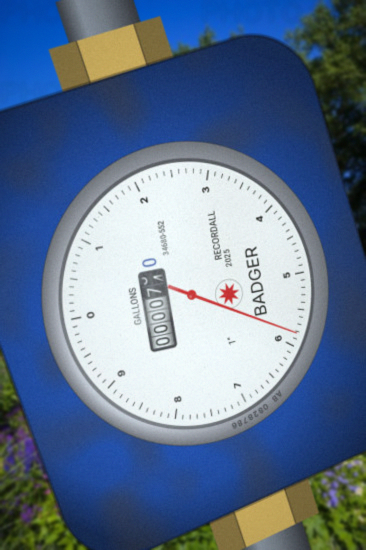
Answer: 735.8 gal
